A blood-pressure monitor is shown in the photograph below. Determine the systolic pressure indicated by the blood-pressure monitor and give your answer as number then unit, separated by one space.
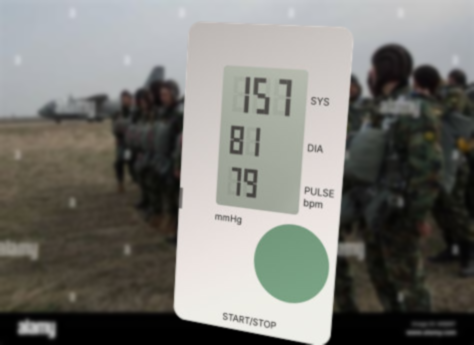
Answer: 157 mmHg
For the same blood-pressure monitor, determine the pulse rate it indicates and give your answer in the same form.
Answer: 79 bpm
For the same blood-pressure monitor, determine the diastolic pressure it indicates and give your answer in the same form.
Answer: 81 mmHg
